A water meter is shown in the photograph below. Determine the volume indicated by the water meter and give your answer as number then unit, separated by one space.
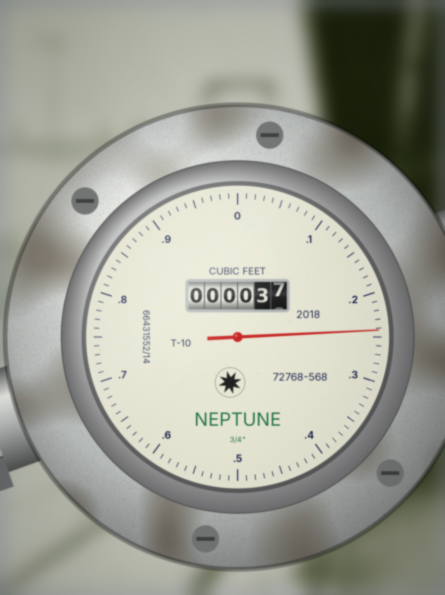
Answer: 37.24 ft³
